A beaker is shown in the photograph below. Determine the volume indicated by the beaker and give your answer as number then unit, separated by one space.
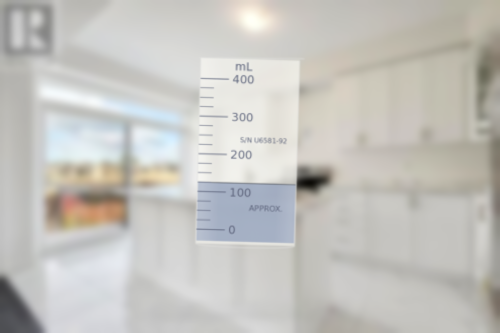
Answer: 125 mL
